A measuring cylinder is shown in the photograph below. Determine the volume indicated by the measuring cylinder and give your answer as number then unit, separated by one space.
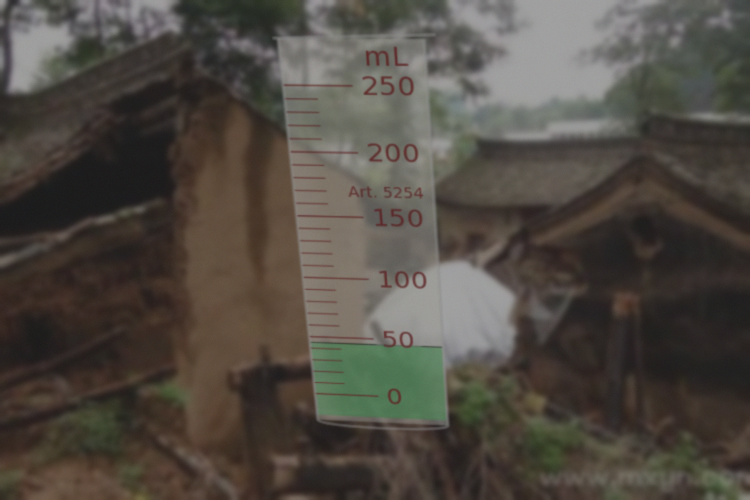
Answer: 45 mL
